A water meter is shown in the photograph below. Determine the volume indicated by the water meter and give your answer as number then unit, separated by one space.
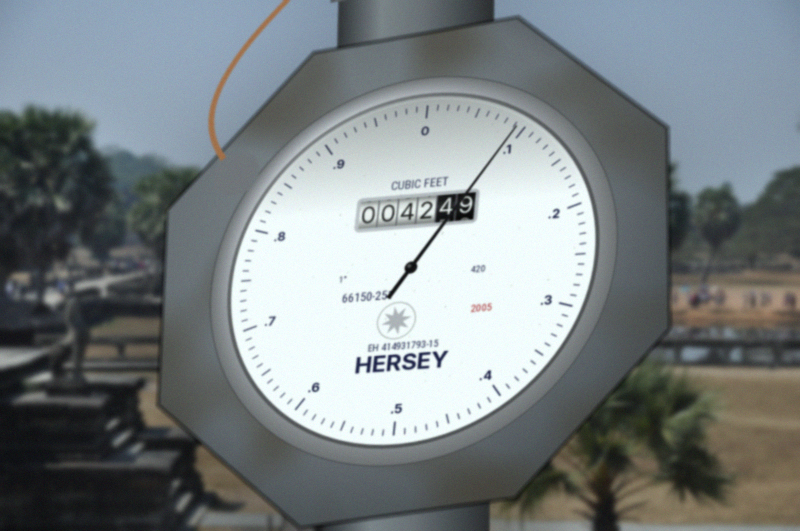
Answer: 4249.09 ft³
